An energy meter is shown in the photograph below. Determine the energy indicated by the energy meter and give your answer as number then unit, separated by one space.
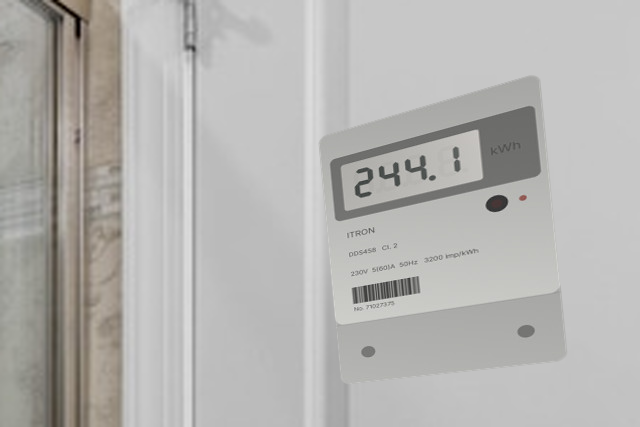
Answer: 244.1 kWh
